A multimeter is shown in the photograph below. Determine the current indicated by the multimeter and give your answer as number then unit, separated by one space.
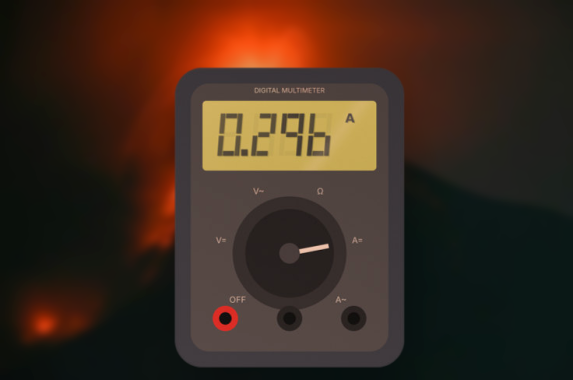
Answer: 0.296 A
